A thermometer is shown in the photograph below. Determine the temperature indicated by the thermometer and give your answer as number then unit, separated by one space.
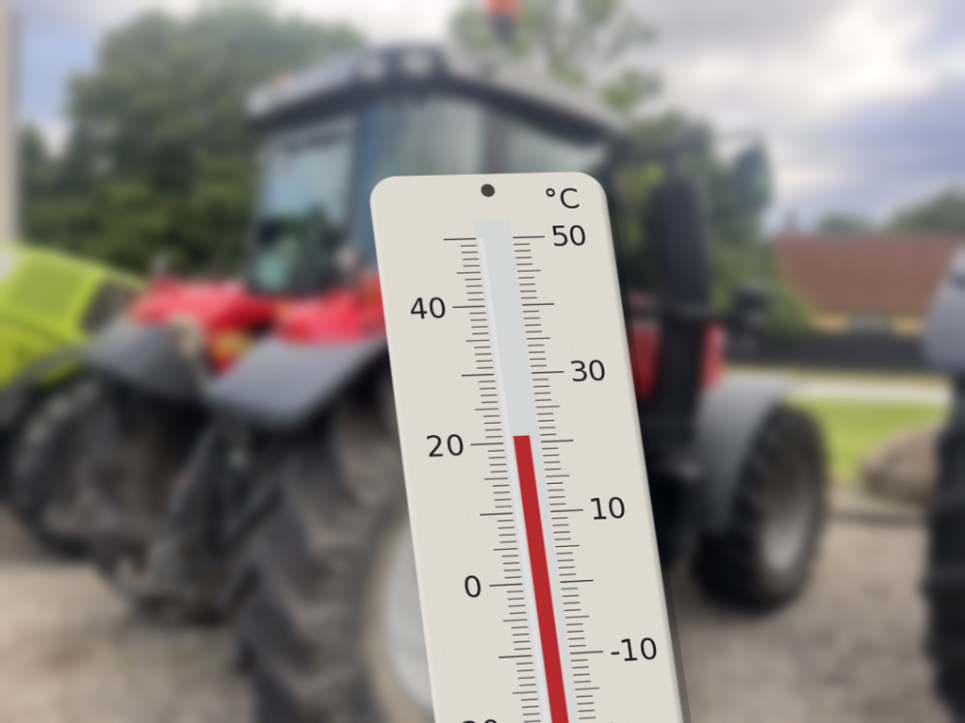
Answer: 21 °C
